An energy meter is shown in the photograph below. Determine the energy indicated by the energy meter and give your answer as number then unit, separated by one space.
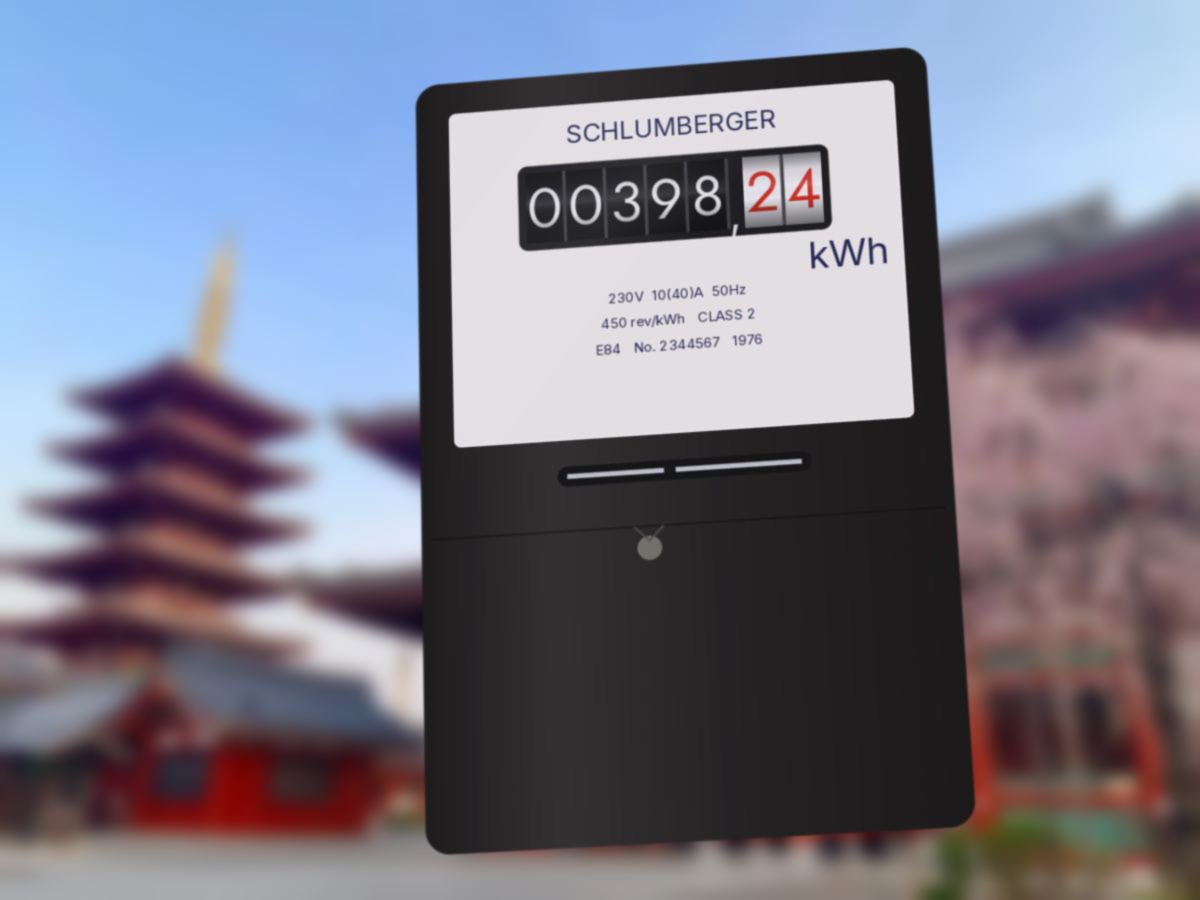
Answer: 398.24 kWh
